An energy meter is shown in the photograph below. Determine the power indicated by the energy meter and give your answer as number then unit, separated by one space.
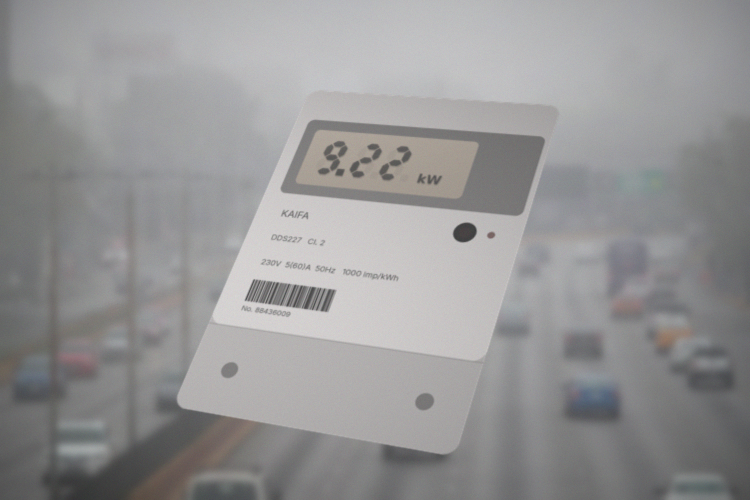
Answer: 9.22 kW
